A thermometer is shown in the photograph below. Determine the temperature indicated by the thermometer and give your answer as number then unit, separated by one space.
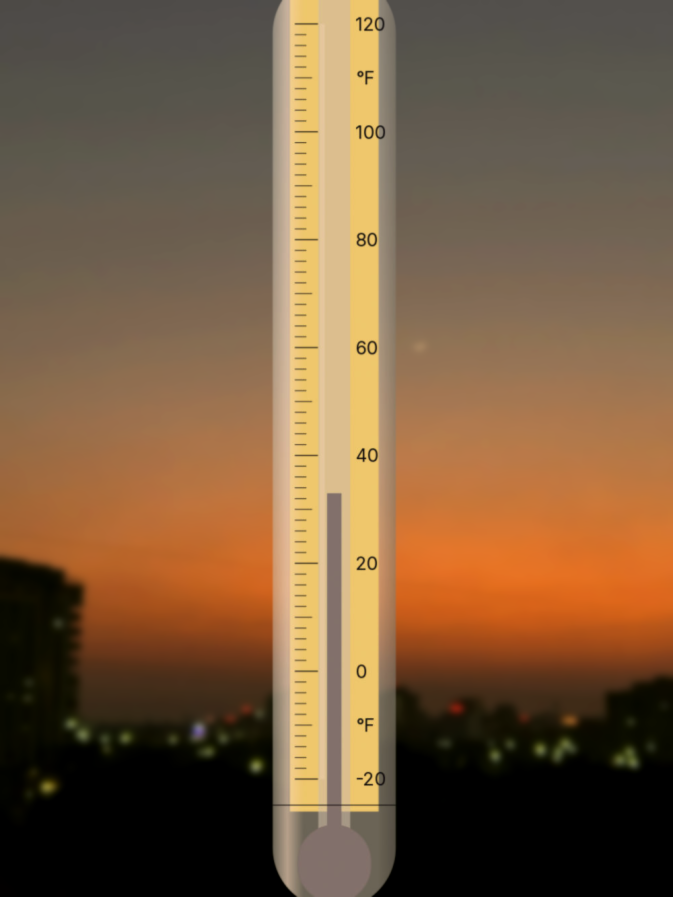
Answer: 33 °F
